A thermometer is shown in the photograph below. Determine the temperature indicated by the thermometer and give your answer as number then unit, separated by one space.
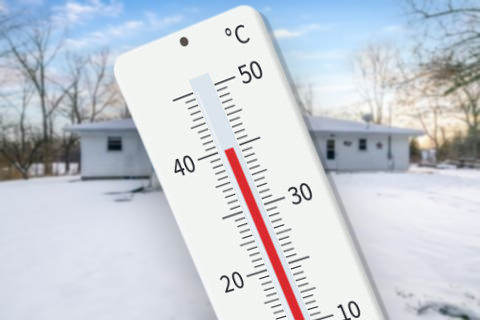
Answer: 40 °C
